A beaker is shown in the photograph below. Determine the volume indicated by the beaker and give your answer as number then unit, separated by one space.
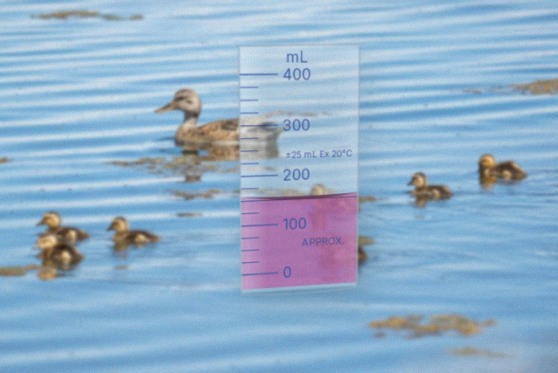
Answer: 150 mL
